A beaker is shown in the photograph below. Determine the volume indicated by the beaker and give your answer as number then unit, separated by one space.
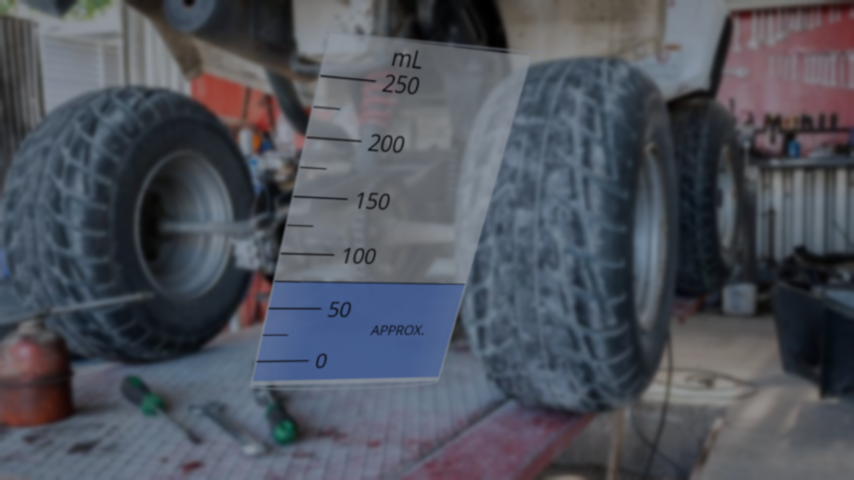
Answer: 75 mL
